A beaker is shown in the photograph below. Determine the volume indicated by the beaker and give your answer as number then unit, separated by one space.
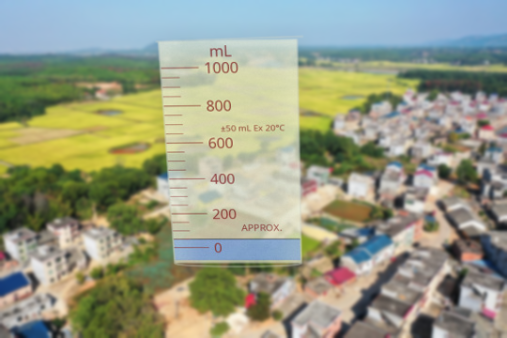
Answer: 50 mL
